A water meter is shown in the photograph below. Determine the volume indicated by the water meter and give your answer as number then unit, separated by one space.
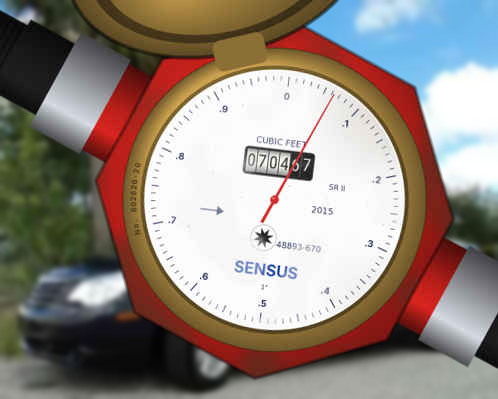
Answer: 70467.06 ft³
